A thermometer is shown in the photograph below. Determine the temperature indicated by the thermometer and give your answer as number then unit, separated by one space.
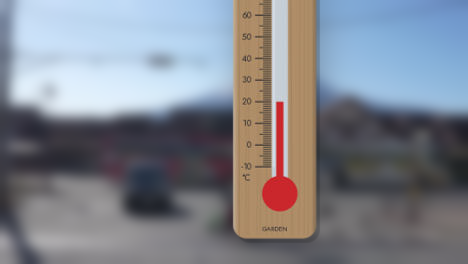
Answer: 20 °C
